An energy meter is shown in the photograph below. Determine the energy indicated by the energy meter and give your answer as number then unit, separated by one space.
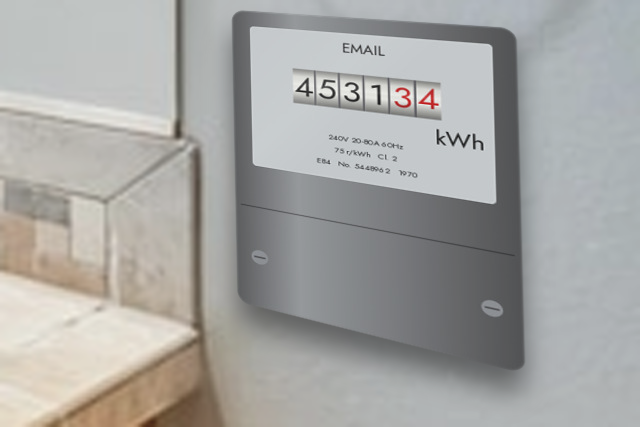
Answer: 4531.34 kWh
